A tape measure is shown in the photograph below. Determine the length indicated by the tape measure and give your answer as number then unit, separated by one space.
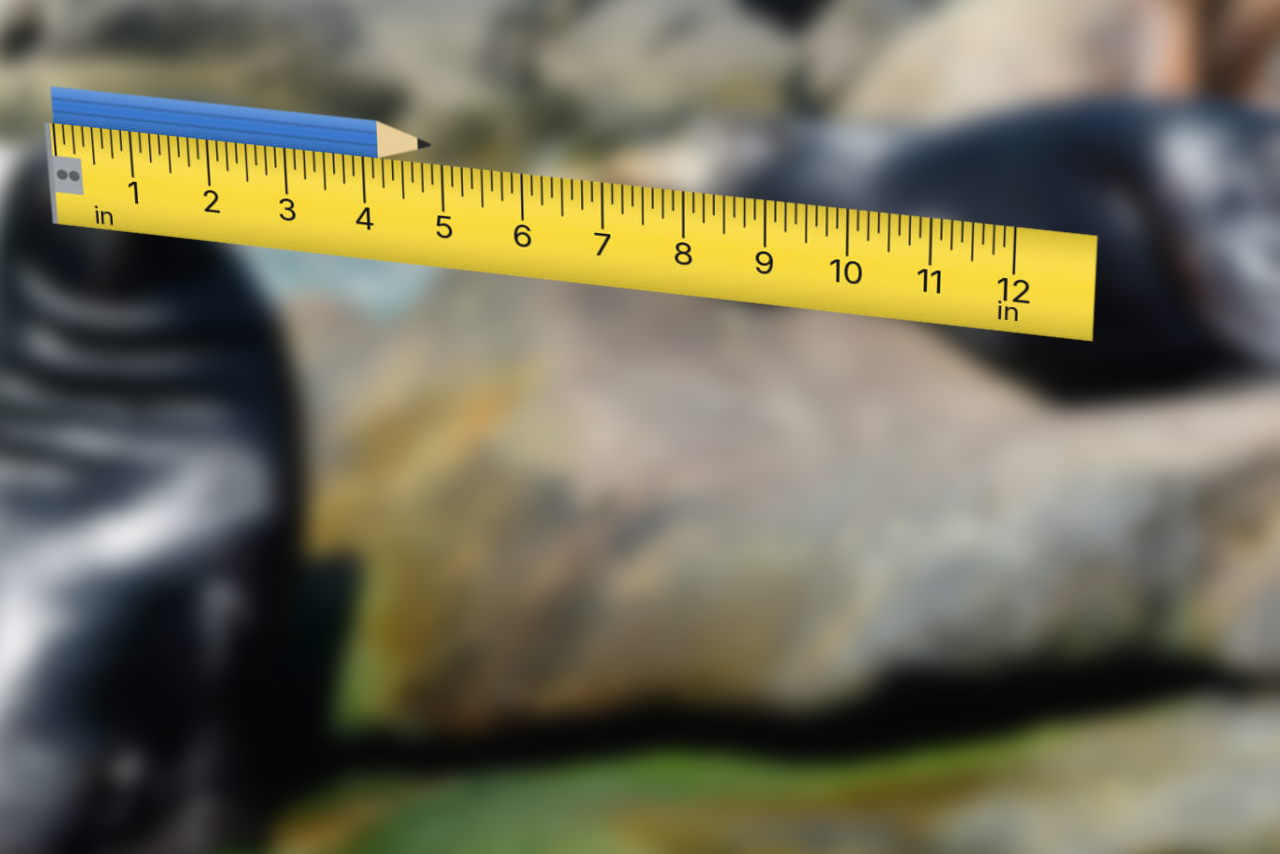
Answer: 4.875 in
